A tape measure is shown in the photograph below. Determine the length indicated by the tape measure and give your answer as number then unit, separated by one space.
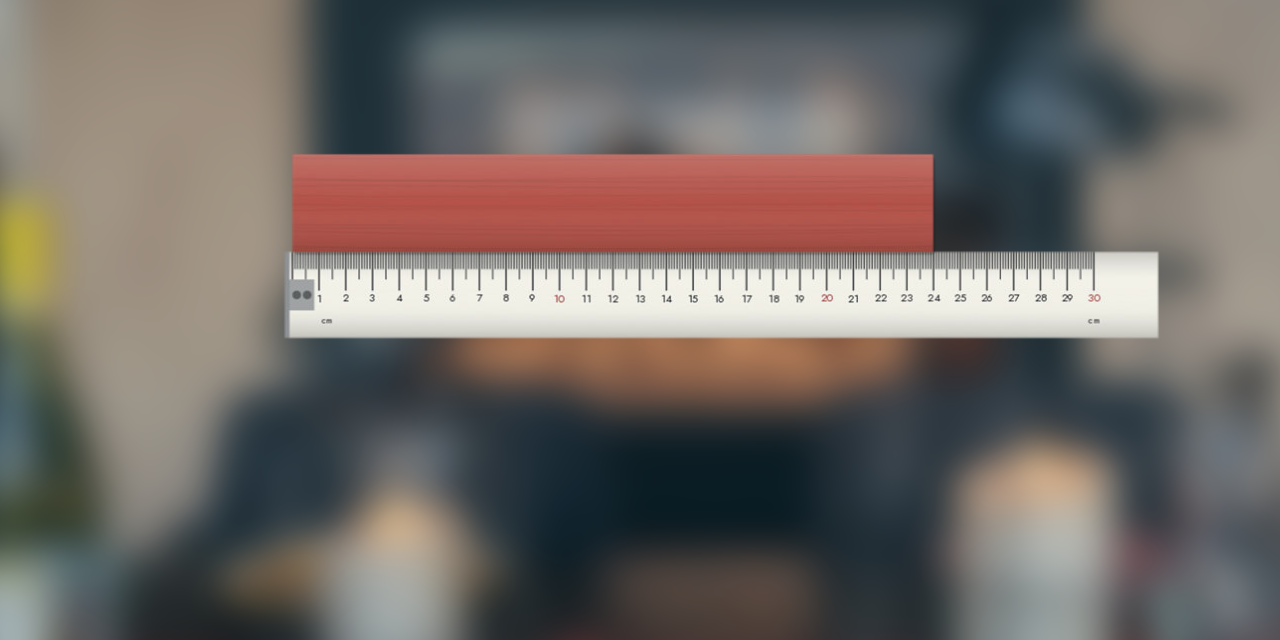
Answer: 24 cm
